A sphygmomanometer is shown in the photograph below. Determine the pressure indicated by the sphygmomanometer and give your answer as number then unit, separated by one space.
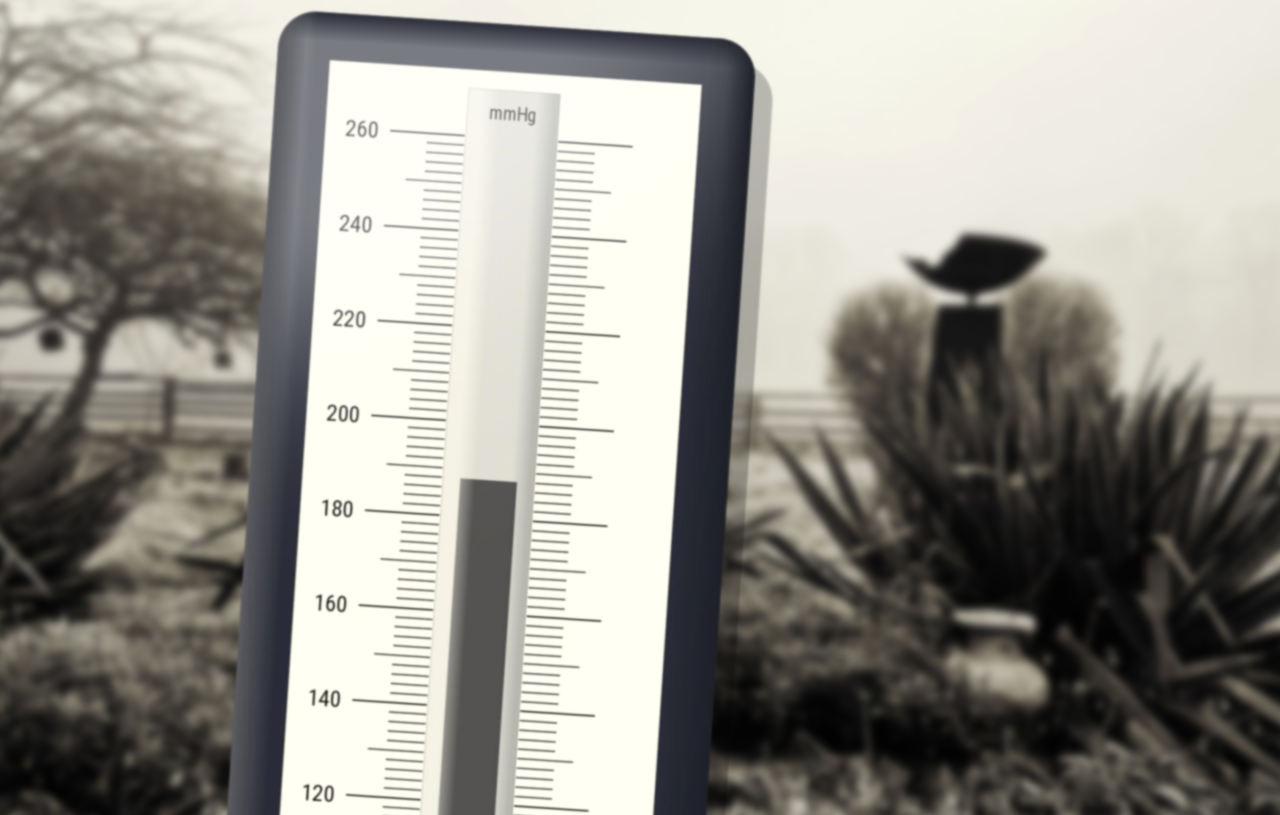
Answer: 188 mmHg
